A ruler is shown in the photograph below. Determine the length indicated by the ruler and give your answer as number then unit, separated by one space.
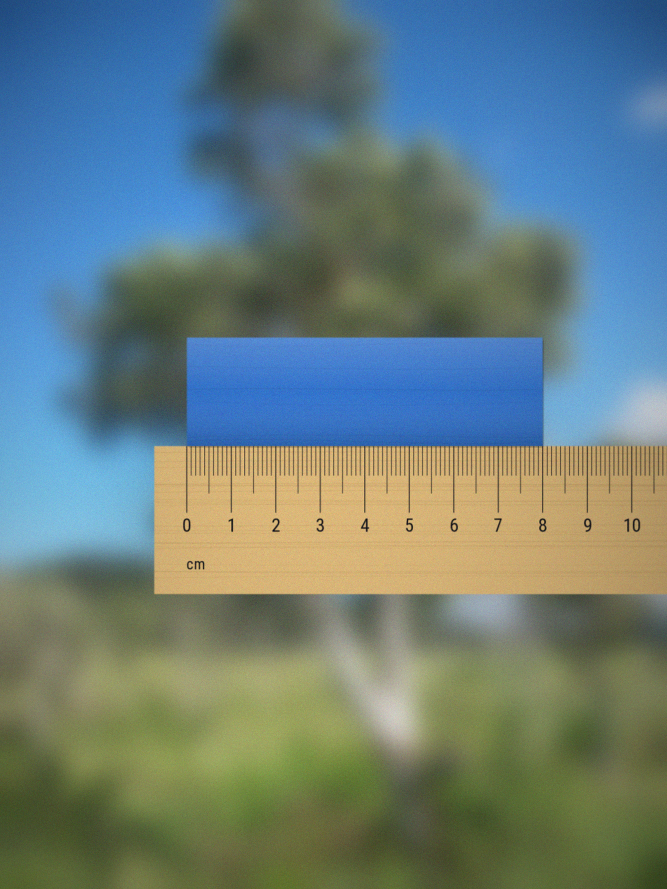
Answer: 8 cm
